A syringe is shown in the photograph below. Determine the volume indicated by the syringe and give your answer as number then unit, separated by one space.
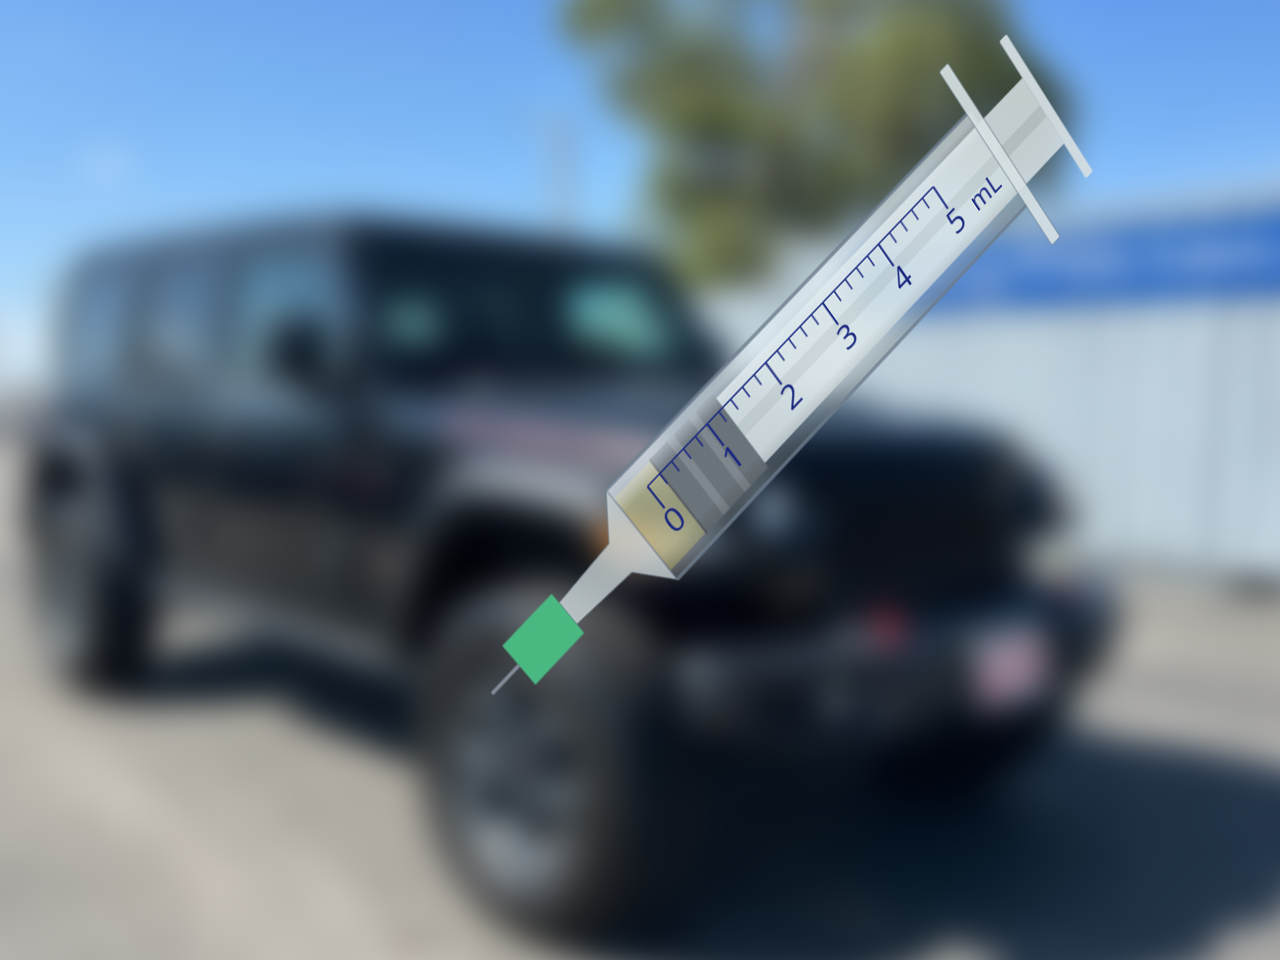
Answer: 0.2 mL
